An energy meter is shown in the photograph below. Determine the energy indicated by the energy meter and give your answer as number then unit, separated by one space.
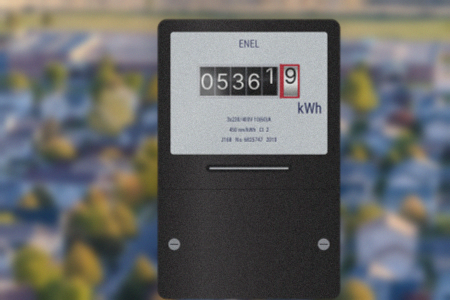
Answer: 5361.9 kWh
